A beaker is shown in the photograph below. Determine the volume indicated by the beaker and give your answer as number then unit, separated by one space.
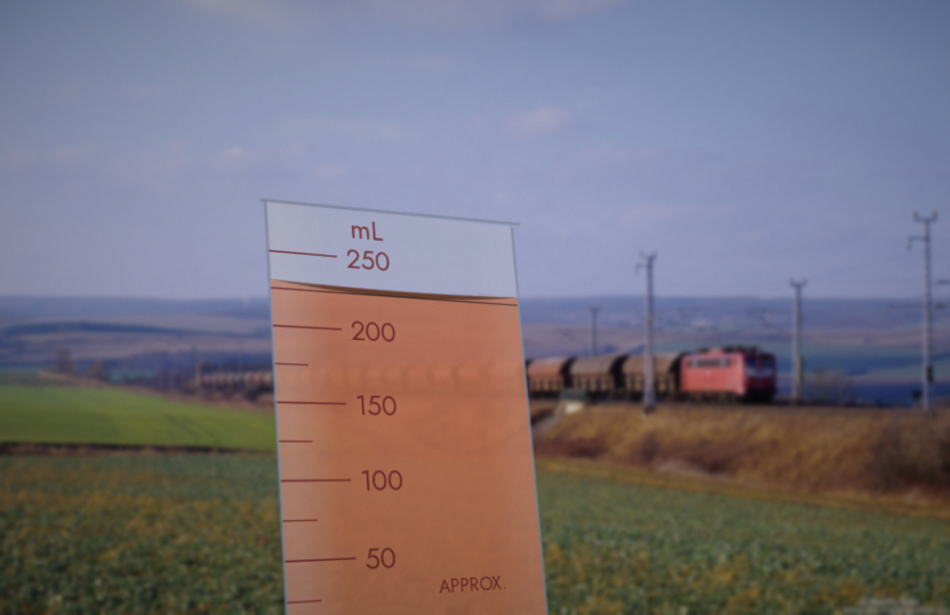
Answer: 225 mL
